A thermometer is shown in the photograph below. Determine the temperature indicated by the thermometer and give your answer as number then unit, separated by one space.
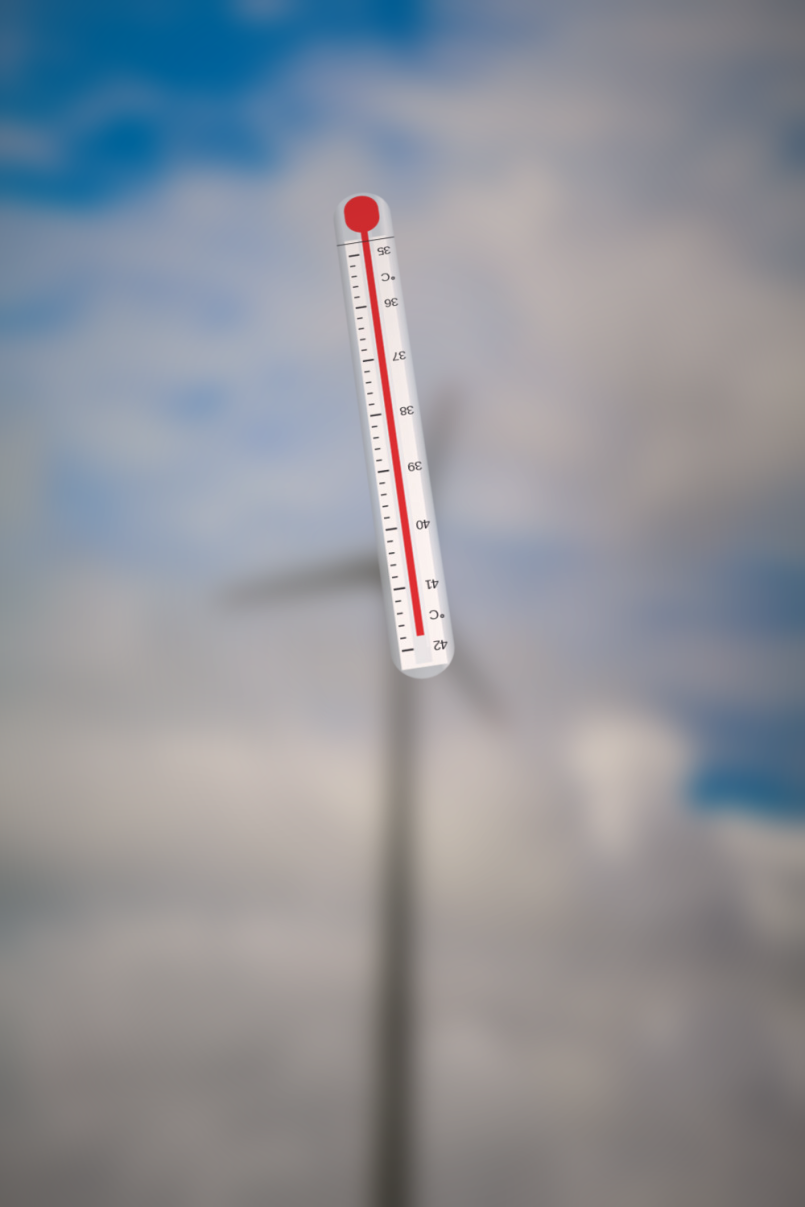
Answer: 41.8 °C
